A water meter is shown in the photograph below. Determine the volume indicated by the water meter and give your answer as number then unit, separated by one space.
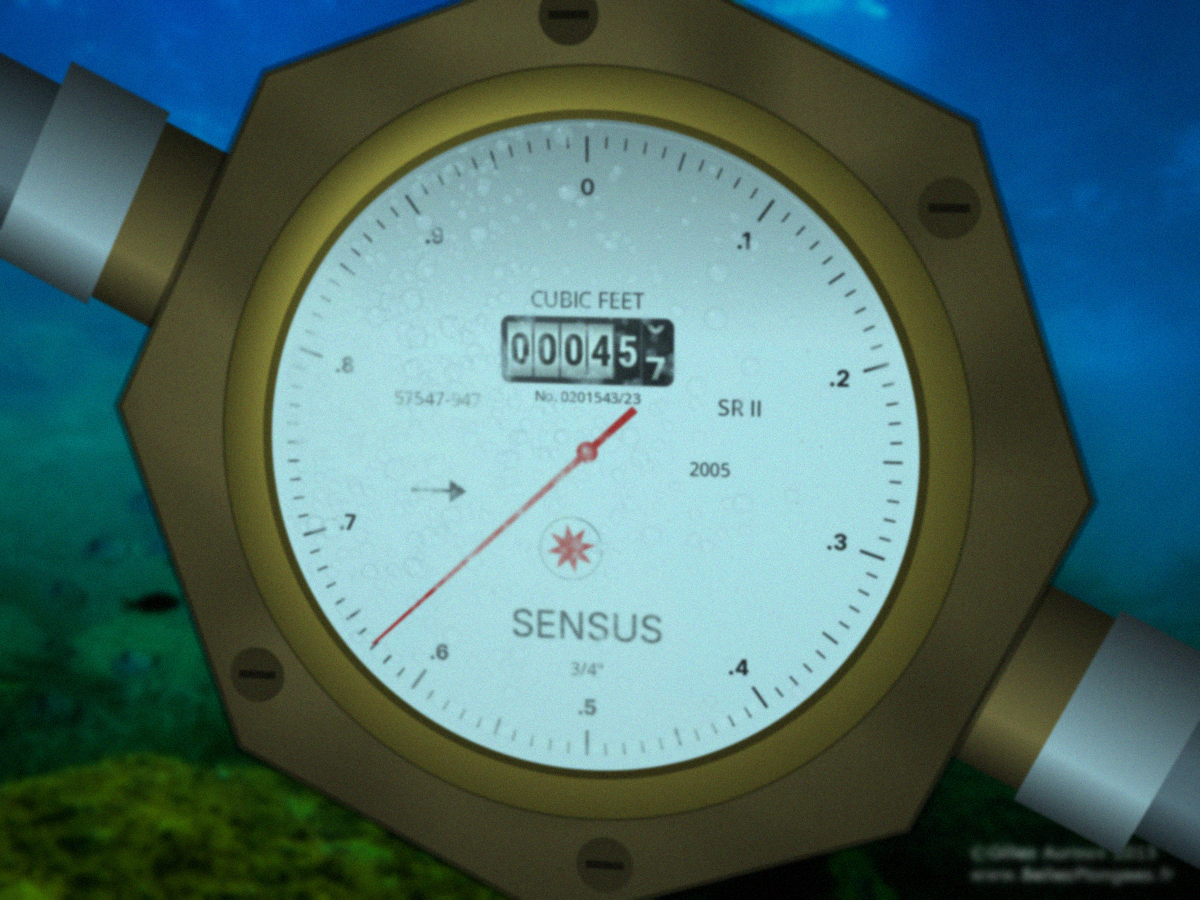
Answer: 456.63 ft³
